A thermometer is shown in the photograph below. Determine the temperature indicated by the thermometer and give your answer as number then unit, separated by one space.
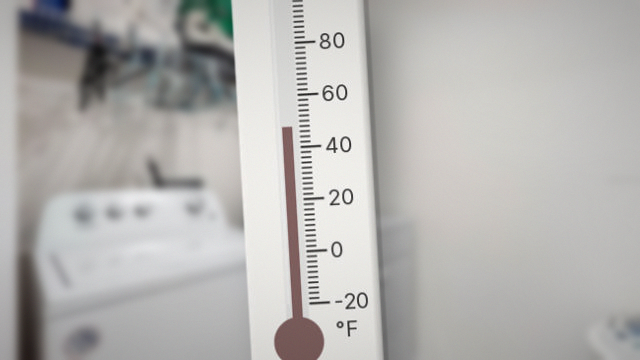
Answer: 48 °F
